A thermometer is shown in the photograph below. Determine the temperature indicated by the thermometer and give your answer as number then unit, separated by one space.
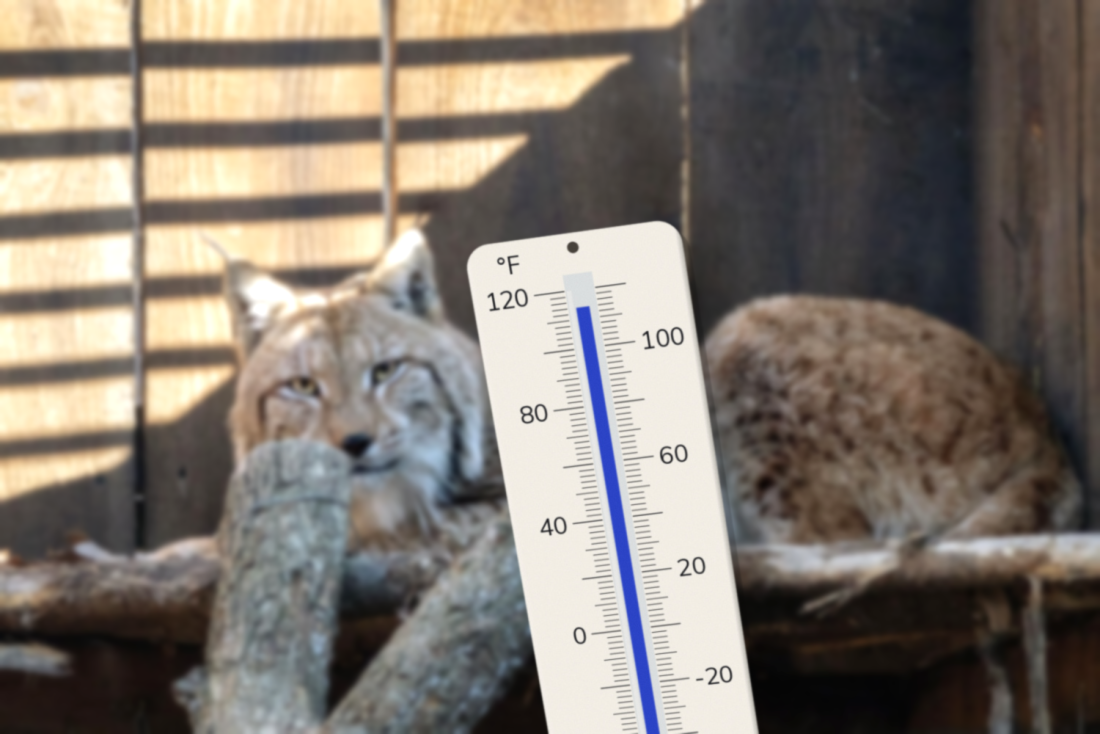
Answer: 114 °F
